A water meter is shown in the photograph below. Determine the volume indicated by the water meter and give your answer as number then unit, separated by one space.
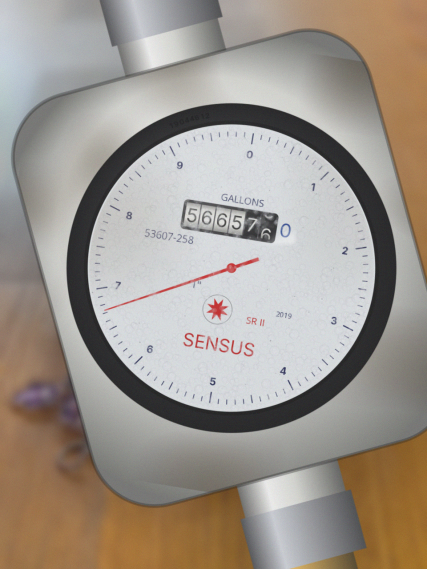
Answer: 5665756.7 gal
